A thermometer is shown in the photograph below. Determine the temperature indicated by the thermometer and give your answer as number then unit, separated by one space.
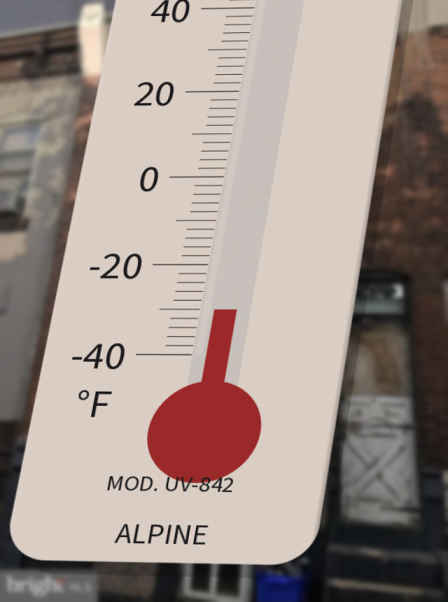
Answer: -30 °F
